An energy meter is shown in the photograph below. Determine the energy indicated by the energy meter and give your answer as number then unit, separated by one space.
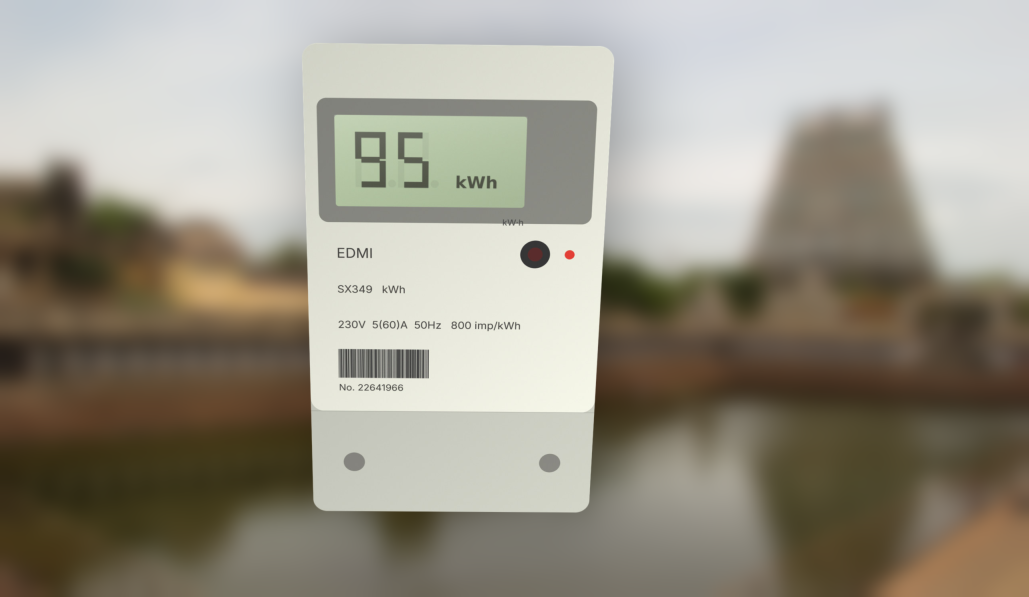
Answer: 95 kWh
